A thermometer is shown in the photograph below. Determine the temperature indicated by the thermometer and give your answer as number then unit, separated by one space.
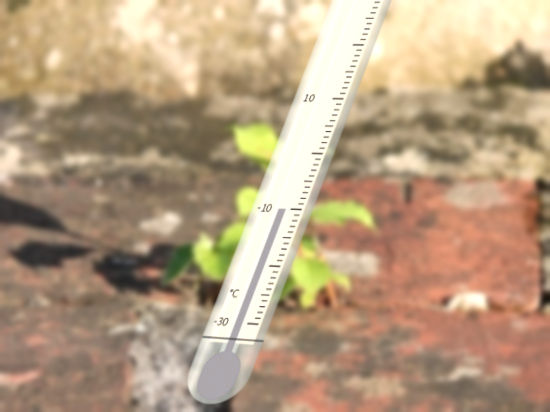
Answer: -10 °C
